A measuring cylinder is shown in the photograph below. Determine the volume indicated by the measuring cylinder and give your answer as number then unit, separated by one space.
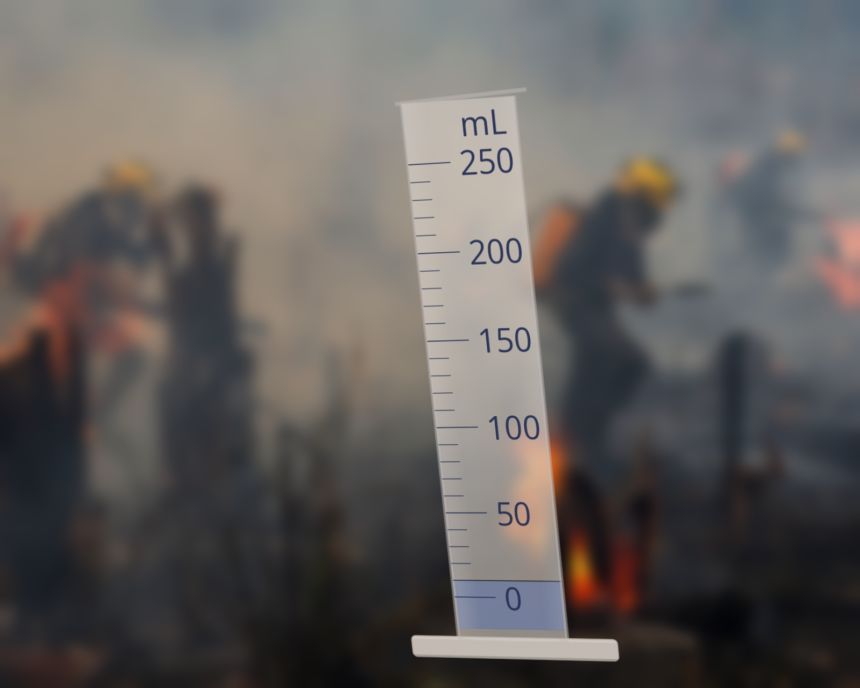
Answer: 10 mL
